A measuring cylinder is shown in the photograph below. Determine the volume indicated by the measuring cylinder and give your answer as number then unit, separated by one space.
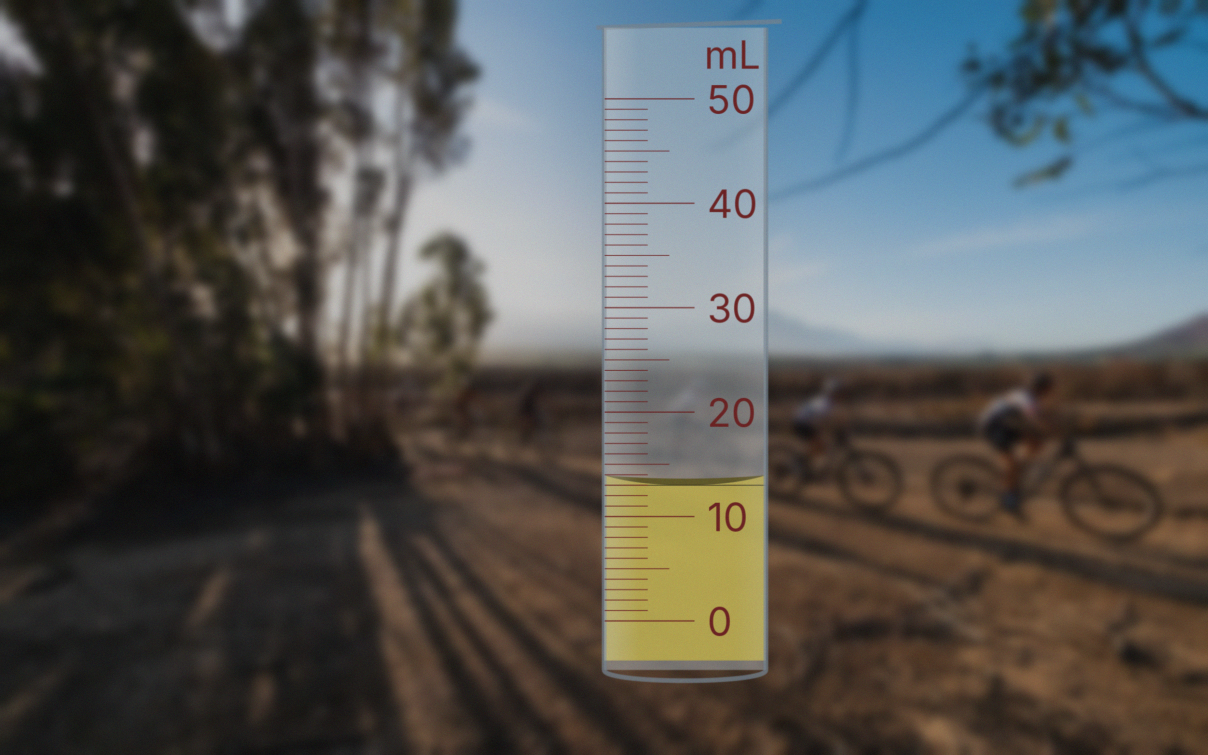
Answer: 13 mL
